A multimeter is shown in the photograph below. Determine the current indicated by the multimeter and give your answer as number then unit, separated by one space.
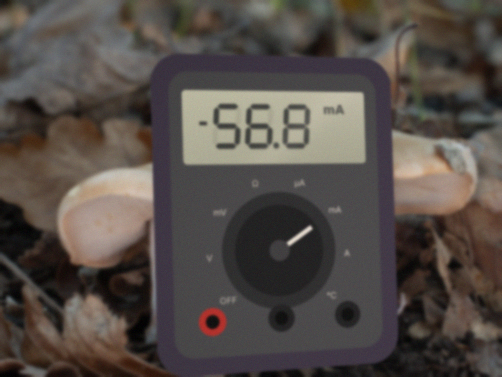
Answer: -56.8 mA
